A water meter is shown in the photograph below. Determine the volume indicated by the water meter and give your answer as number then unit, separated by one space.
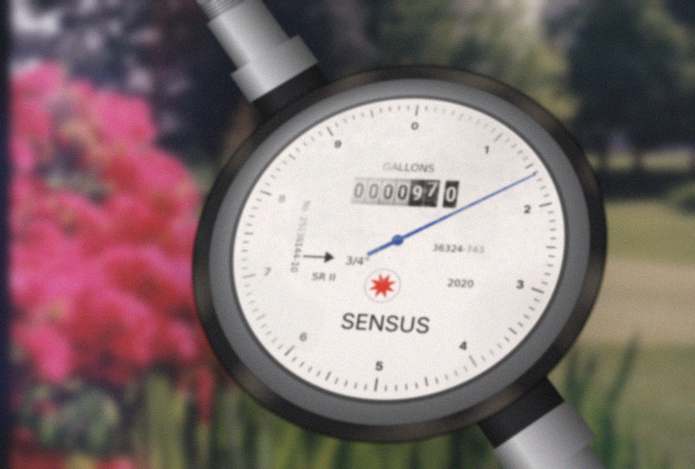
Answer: 971.6 gal
